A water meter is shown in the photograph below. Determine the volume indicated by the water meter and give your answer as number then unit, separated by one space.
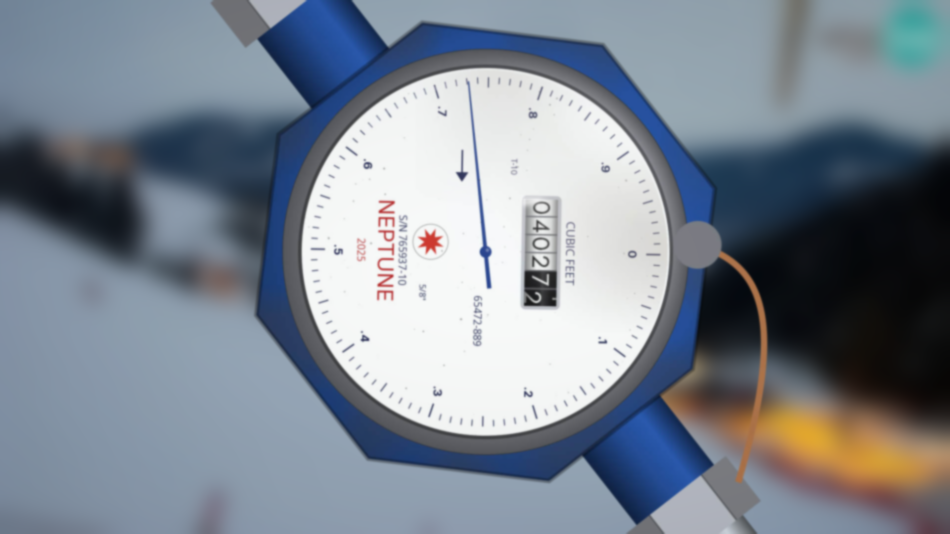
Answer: 40271.73 ft³
